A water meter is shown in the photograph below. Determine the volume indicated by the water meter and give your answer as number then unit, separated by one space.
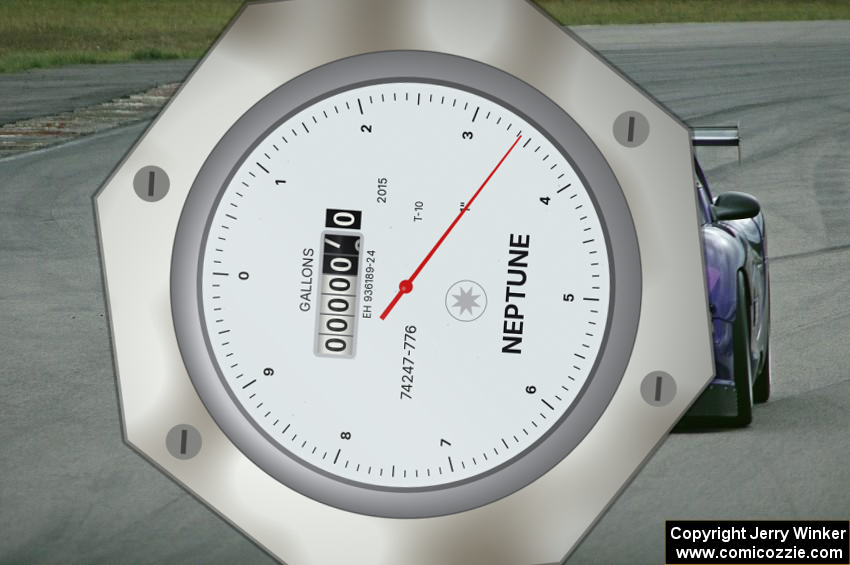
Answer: 73.4 gal
